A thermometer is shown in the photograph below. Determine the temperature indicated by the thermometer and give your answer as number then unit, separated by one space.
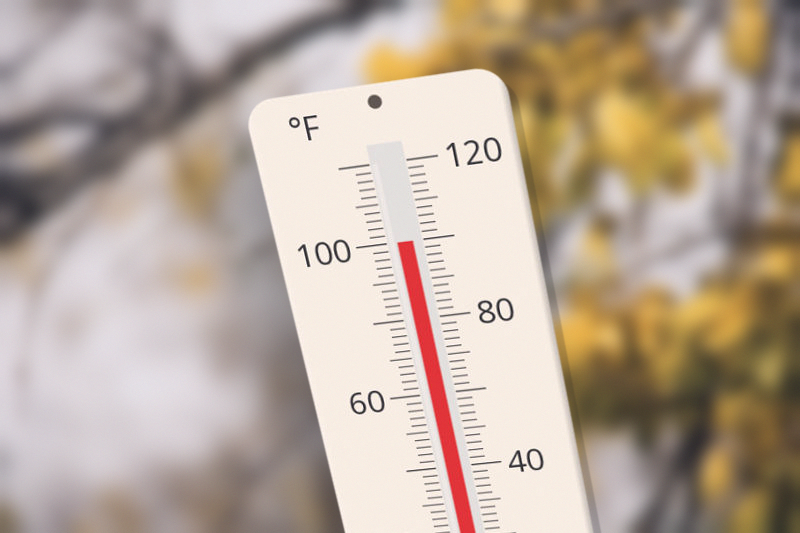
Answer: 100 °F
